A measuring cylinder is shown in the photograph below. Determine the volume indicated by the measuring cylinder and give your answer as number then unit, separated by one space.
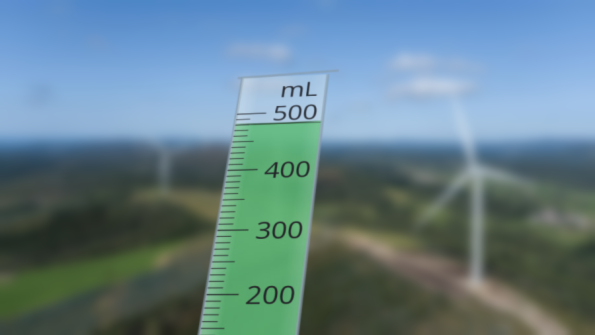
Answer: 480 mL
